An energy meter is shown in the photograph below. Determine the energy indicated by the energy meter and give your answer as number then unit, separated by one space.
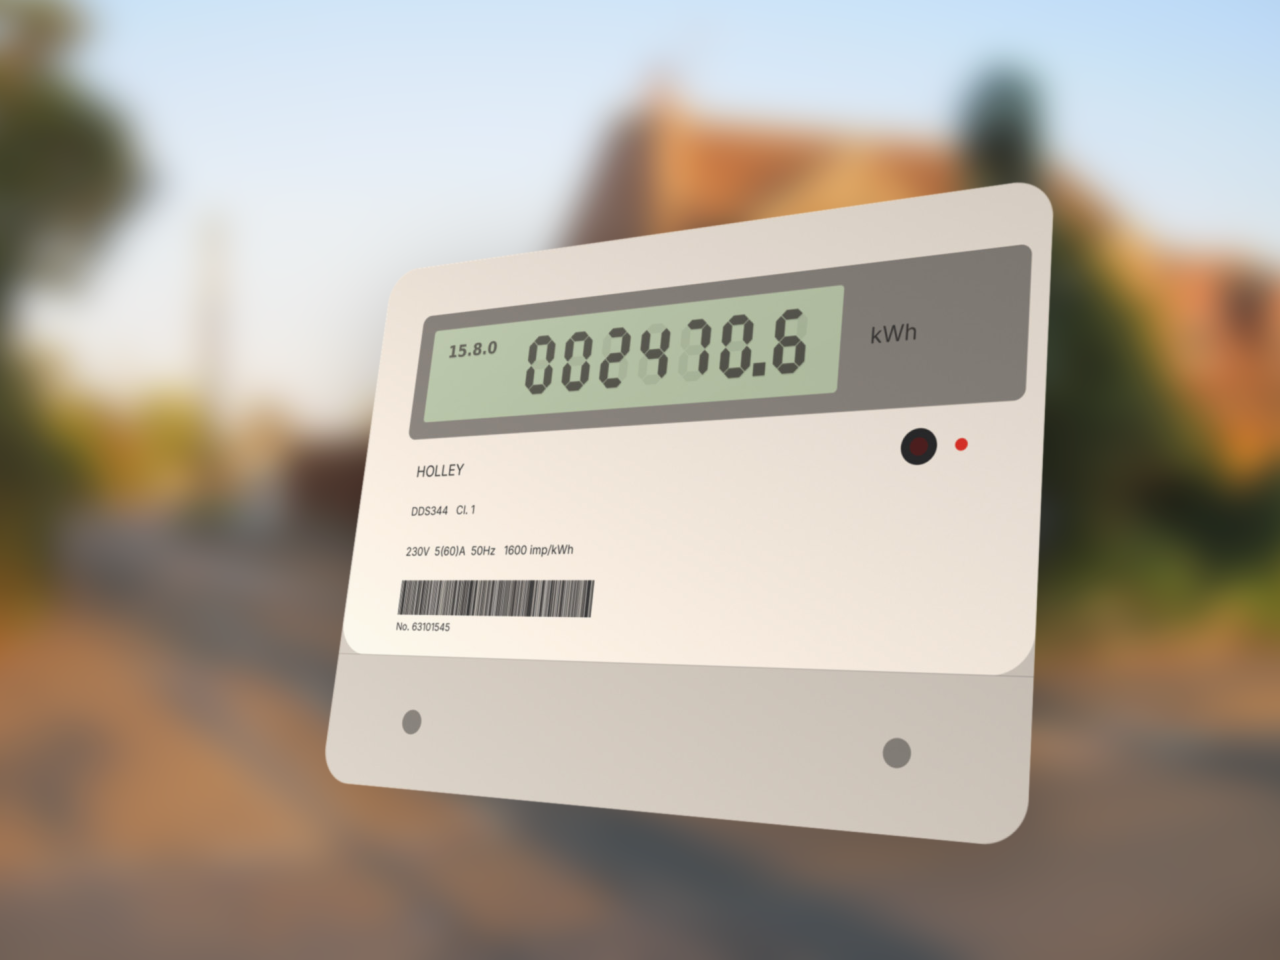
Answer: 2470.6 kWh
